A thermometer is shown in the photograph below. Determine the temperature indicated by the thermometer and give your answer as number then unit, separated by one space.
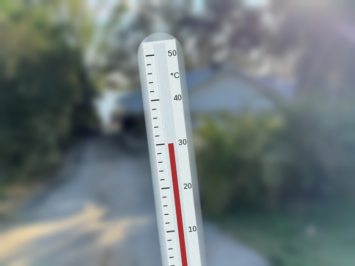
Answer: 30 °C
